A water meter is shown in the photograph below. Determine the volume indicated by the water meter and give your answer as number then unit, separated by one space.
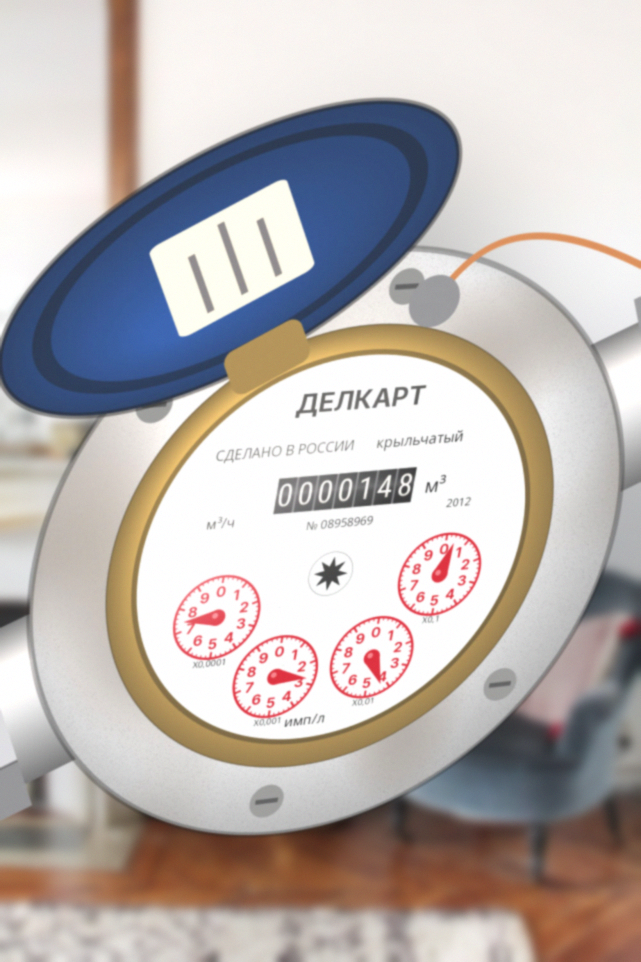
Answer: 148.0427 m³
